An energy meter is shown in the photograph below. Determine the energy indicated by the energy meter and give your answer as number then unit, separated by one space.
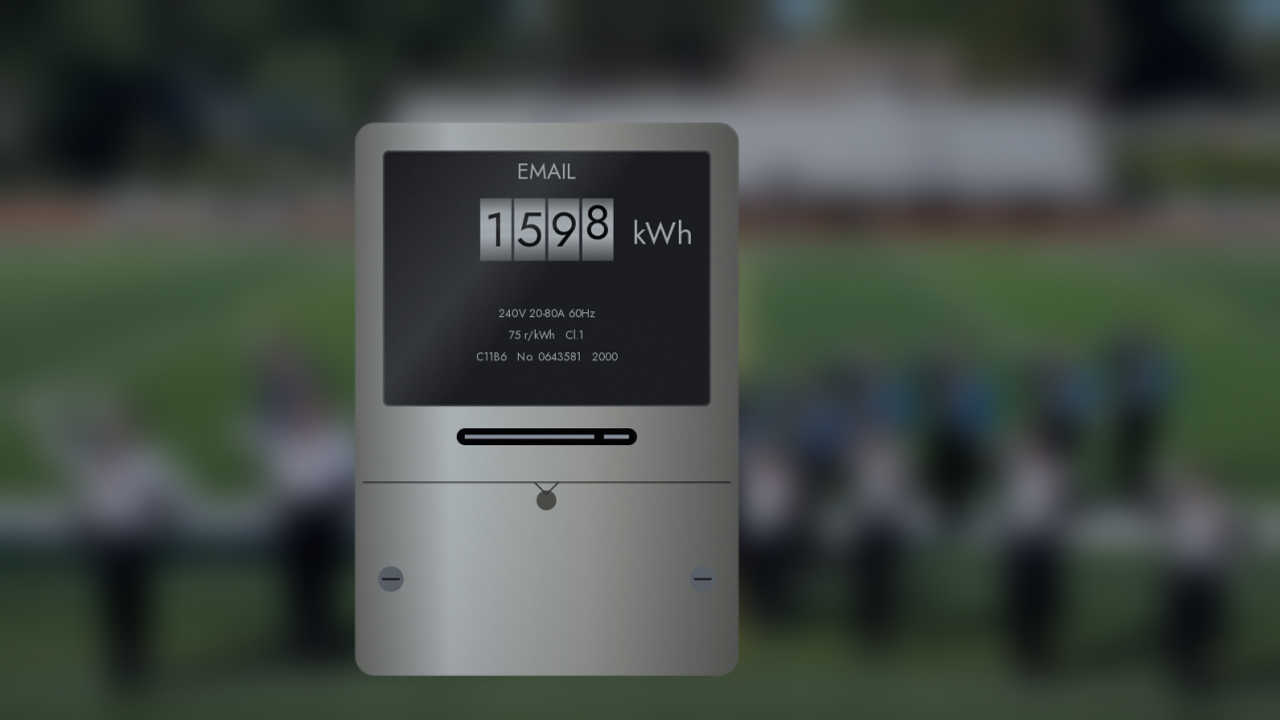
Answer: 1598 kWh
